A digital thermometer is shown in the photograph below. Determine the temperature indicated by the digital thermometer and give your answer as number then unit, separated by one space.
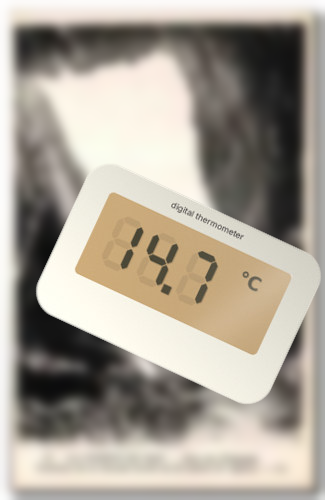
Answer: 14.7 °C
